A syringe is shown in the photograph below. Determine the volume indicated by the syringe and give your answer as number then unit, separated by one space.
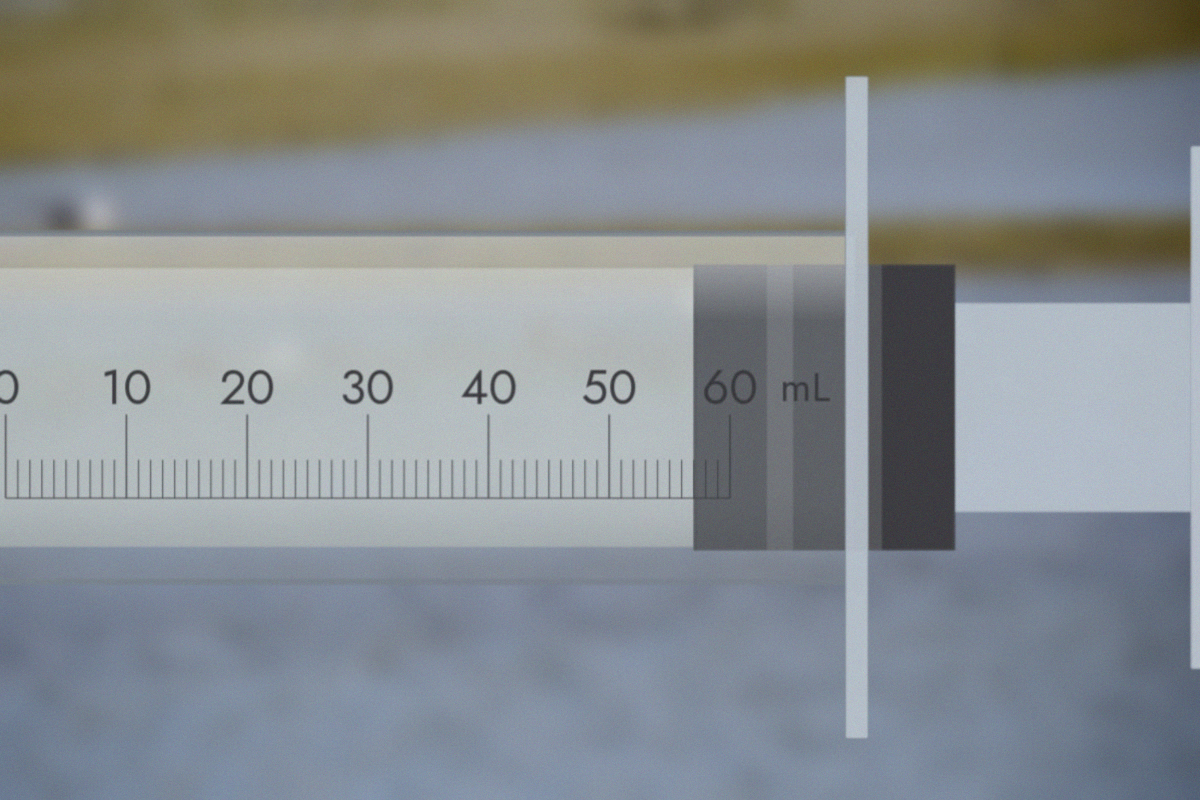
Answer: 57 mL
